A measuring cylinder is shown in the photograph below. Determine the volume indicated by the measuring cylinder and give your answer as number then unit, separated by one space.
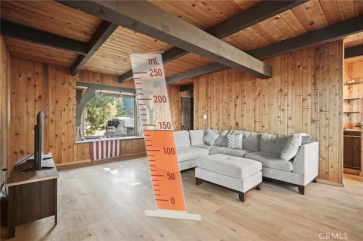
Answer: 140 mL
